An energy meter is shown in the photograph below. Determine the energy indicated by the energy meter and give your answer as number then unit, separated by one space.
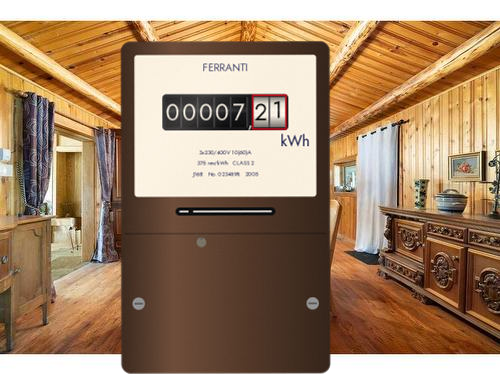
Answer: 7.21 kWh
